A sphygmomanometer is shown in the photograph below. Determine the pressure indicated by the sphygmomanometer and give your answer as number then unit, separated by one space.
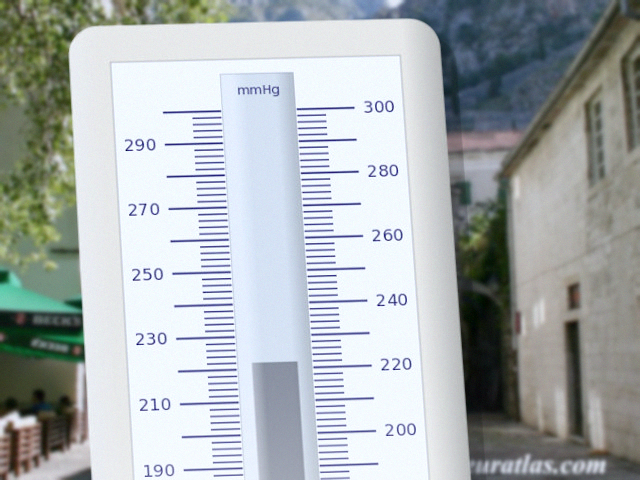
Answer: 222 mmHg
